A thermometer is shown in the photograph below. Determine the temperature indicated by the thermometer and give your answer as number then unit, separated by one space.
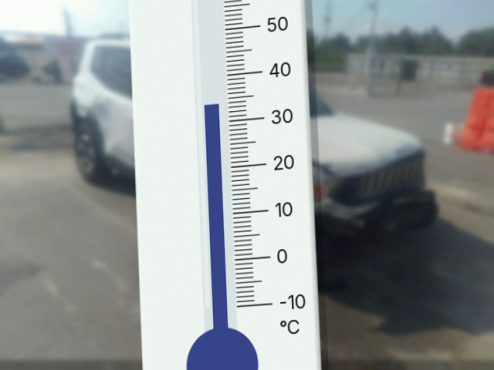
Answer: 34 °C
